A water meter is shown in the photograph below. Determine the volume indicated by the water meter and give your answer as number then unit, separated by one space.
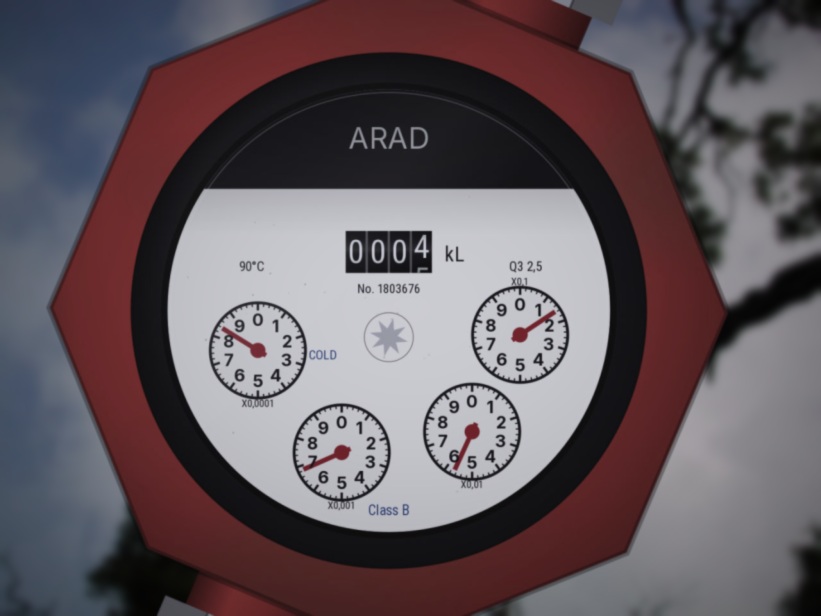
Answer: 4.1568 kL
